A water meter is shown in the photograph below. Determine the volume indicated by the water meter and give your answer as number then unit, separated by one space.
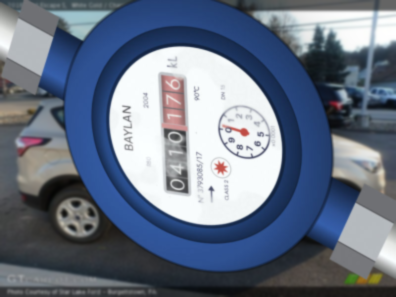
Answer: 410.1760 kL
